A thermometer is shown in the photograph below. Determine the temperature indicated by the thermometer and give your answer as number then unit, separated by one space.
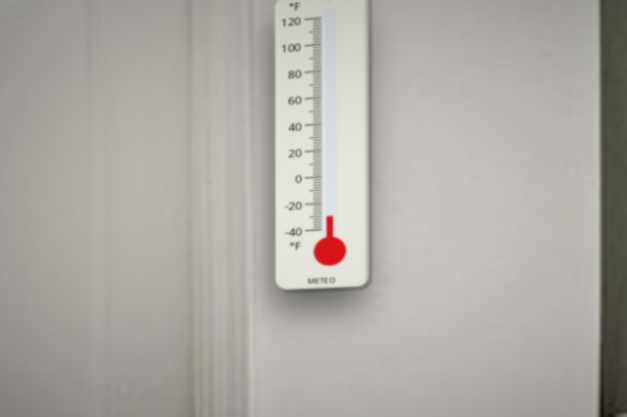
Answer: -30 °F
